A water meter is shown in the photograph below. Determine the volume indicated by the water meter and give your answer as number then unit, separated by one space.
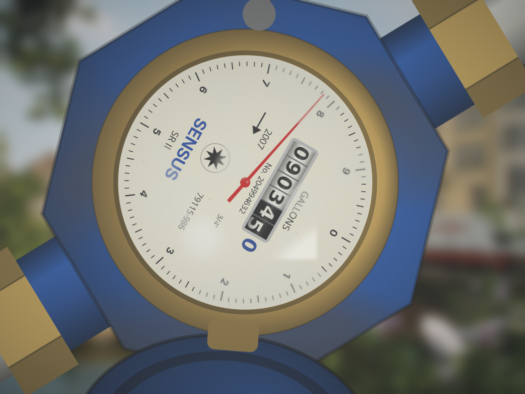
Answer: 903447.8 gal
